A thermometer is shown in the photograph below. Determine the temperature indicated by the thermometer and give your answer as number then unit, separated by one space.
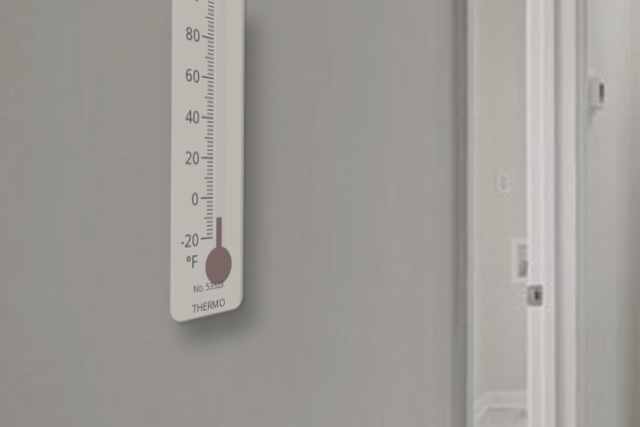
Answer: -10 °F
